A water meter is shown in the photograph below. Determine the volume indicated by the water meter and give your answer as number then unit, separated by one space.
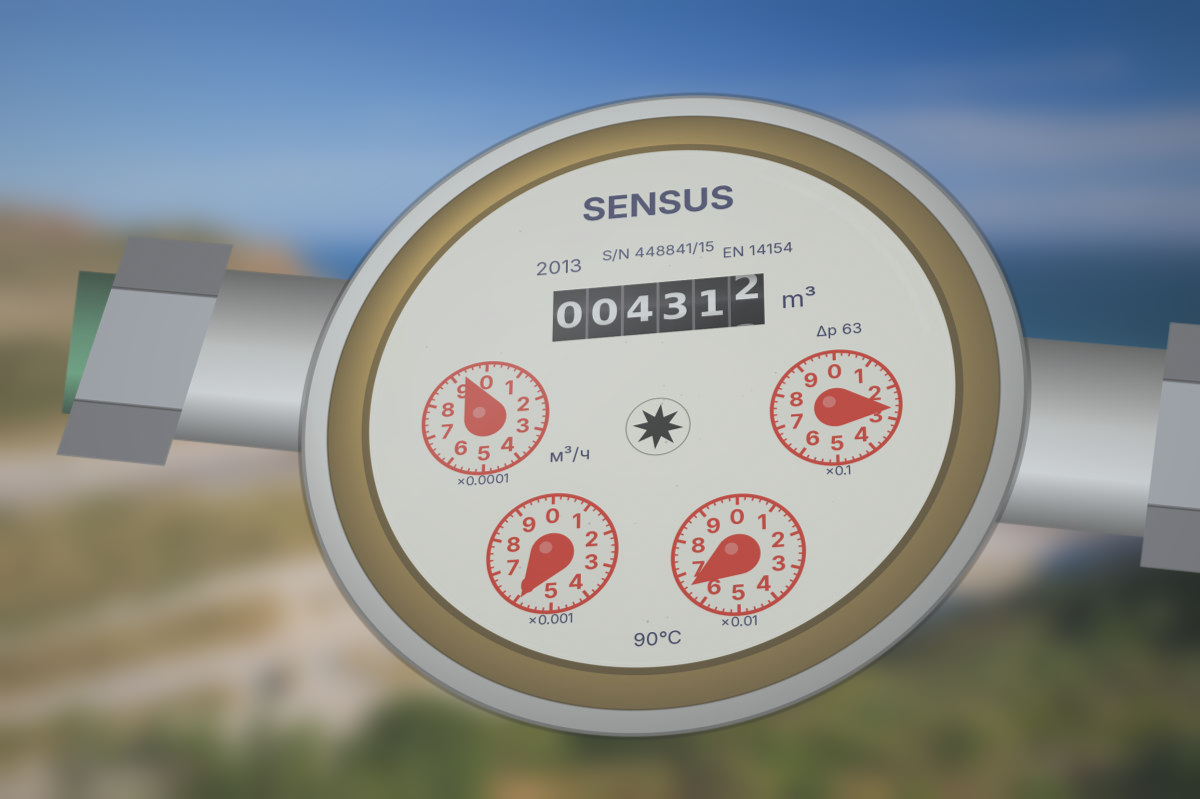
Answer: 4312.2659 m³
